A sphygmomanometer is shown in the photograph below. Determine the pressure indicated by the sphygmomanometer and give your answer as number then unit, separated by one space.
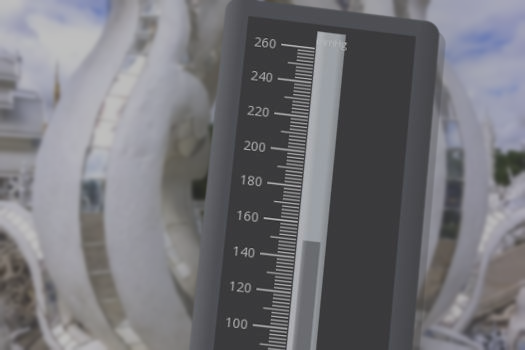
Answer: 150 mmHg
